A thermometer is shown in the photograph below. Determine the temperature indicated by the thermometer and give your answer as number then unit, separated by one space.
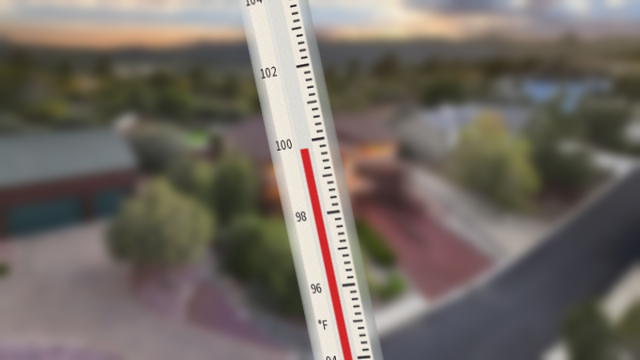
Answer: 99.8 °F
